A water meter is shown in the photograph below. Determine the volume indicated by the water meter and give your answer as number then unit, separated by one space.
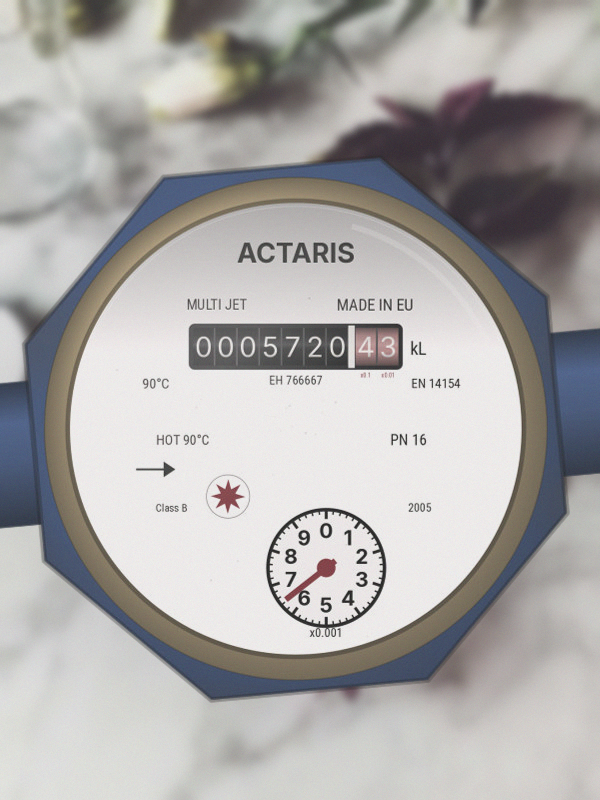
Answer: 5720.436 kL
